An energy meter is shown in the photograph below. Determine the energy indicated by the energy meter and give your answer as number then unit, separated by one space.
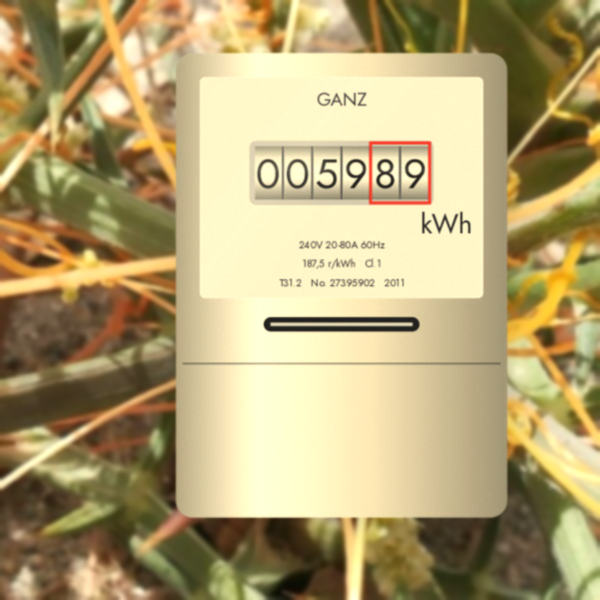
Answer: 59.89 kWh
